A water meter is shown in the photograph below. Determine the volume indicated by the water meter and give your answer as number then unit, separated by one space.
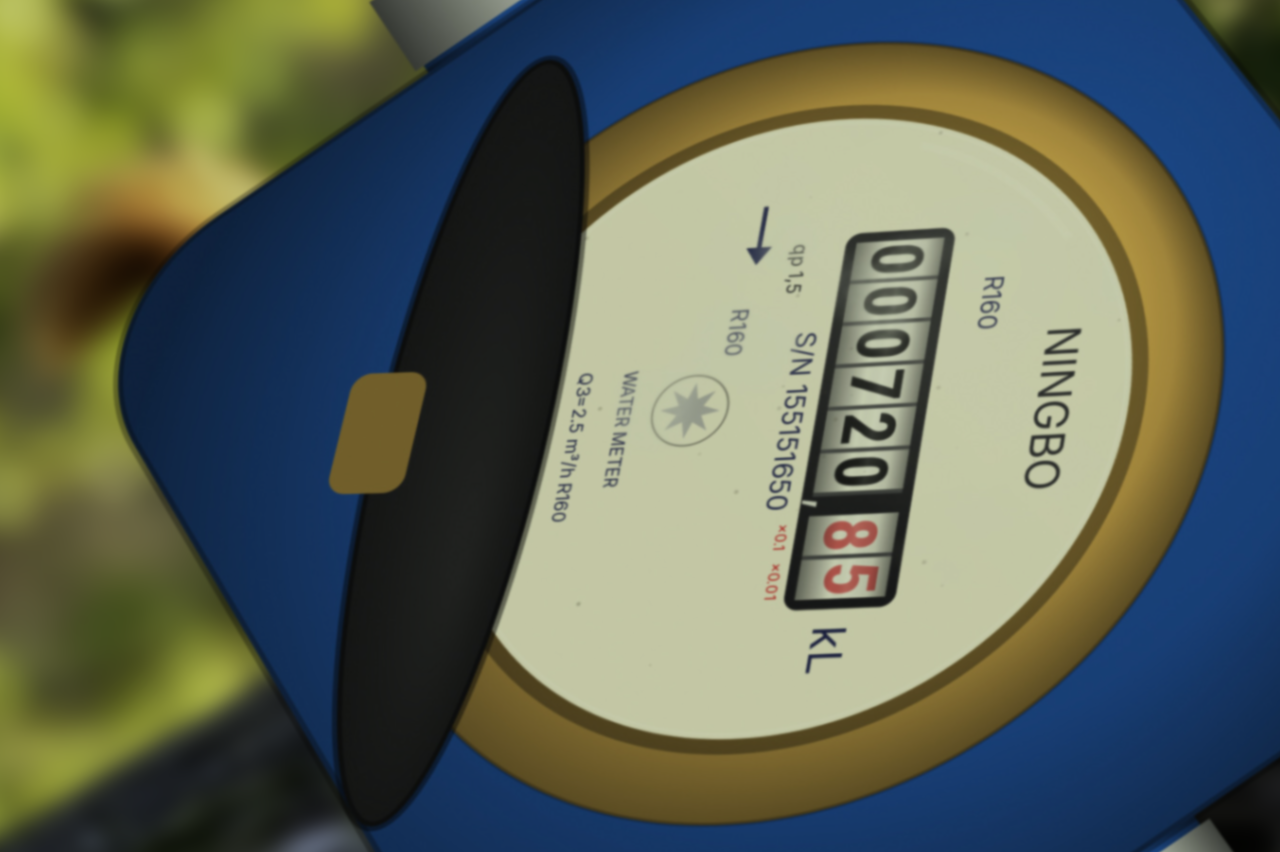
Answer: 720.85 kL
